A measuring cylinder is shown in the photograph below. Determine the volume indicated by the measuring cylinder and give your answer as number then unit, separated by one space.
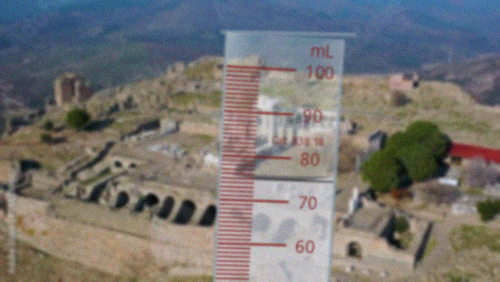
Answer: 75 mL
